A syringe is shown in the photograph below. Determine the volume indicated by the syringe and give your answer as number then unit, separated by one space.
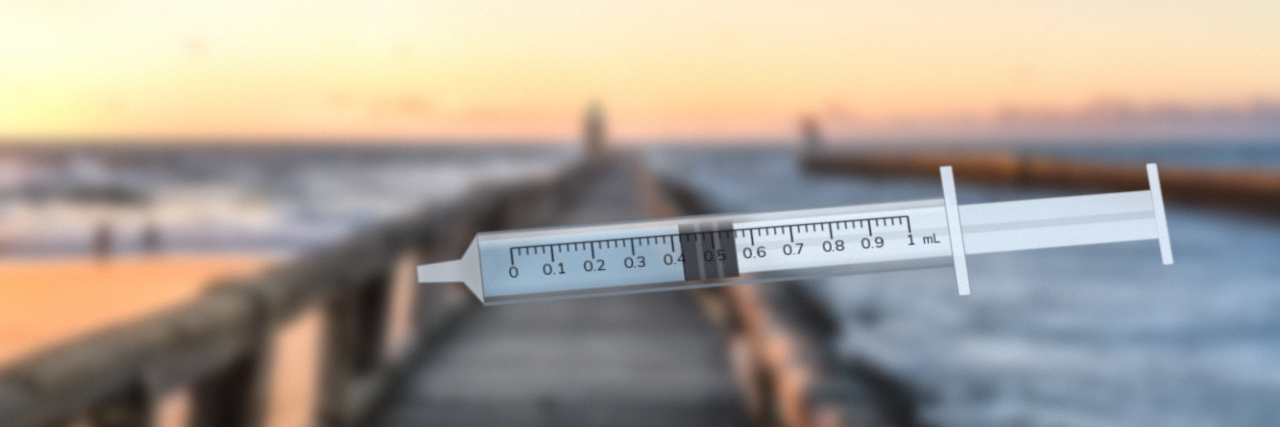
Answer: 0.42 mL
